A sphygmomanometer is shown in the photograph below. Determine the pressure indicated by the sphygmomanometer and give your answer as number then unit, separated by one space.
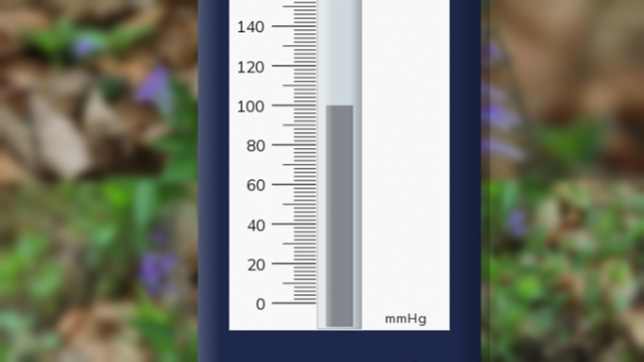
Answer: 100 mmHg
